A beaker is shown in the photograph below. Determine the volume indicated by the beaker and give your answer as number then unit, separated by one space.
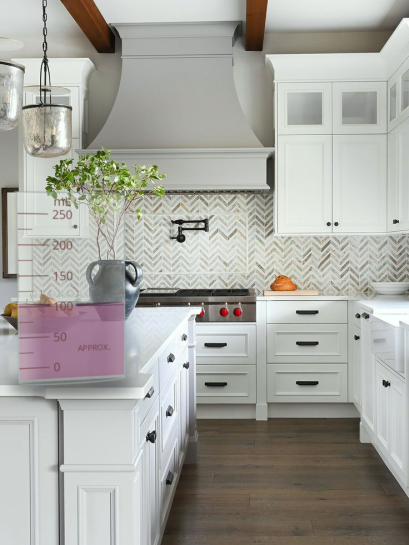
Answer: 100 mL
